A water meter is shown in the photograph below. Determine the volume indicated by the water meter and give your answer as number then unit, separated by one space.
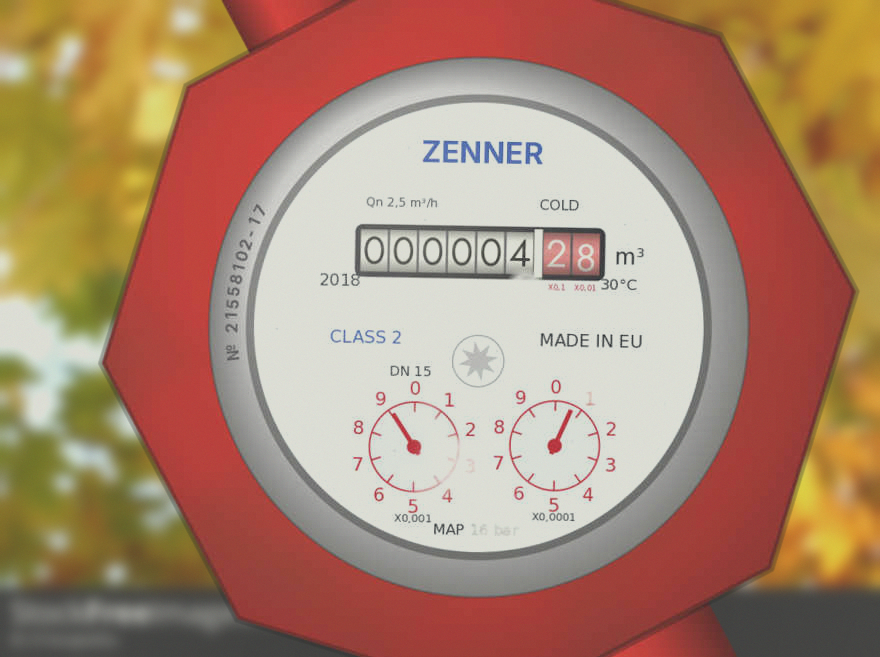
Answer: 4.2790 m³
